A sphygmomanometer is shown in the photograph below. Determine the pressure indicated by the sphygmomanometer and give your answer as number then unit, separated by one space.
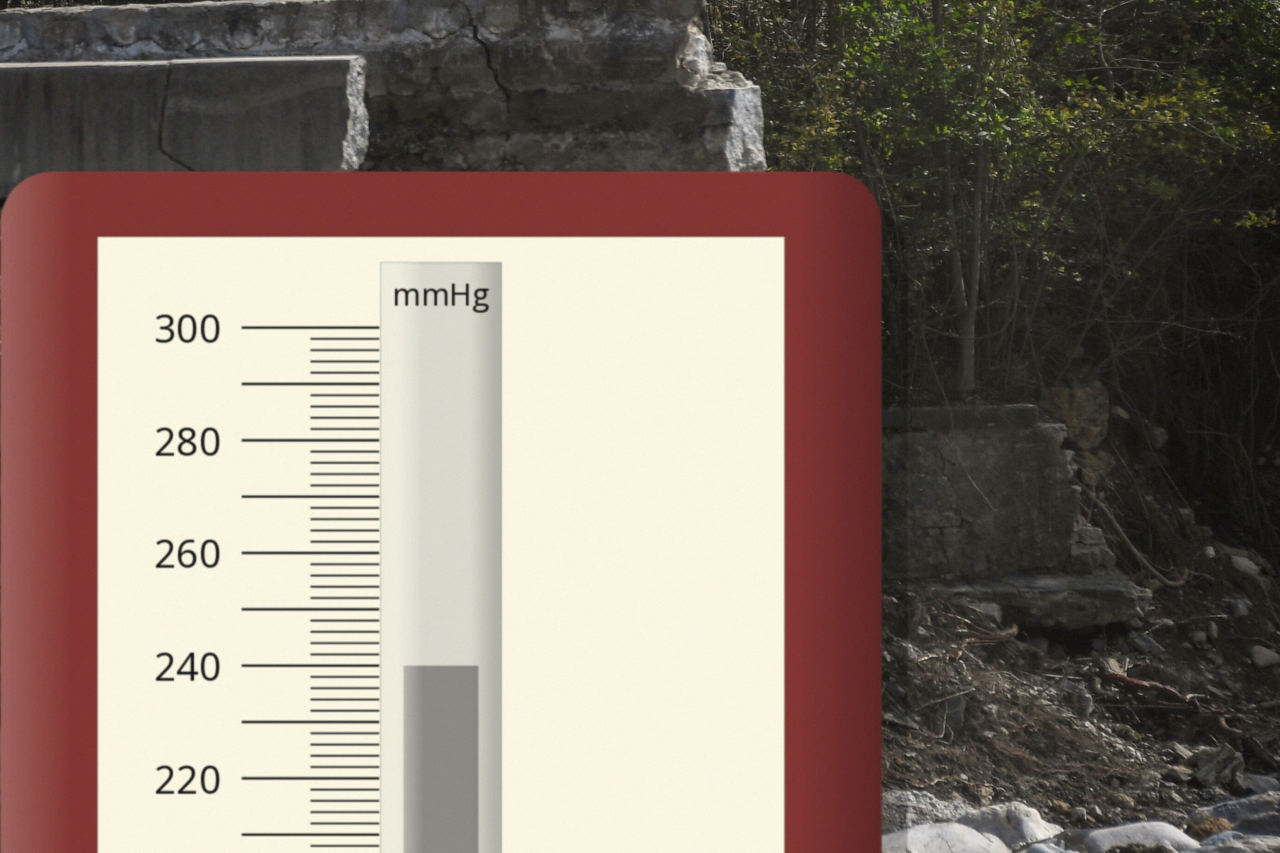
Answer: 240 mmHg
